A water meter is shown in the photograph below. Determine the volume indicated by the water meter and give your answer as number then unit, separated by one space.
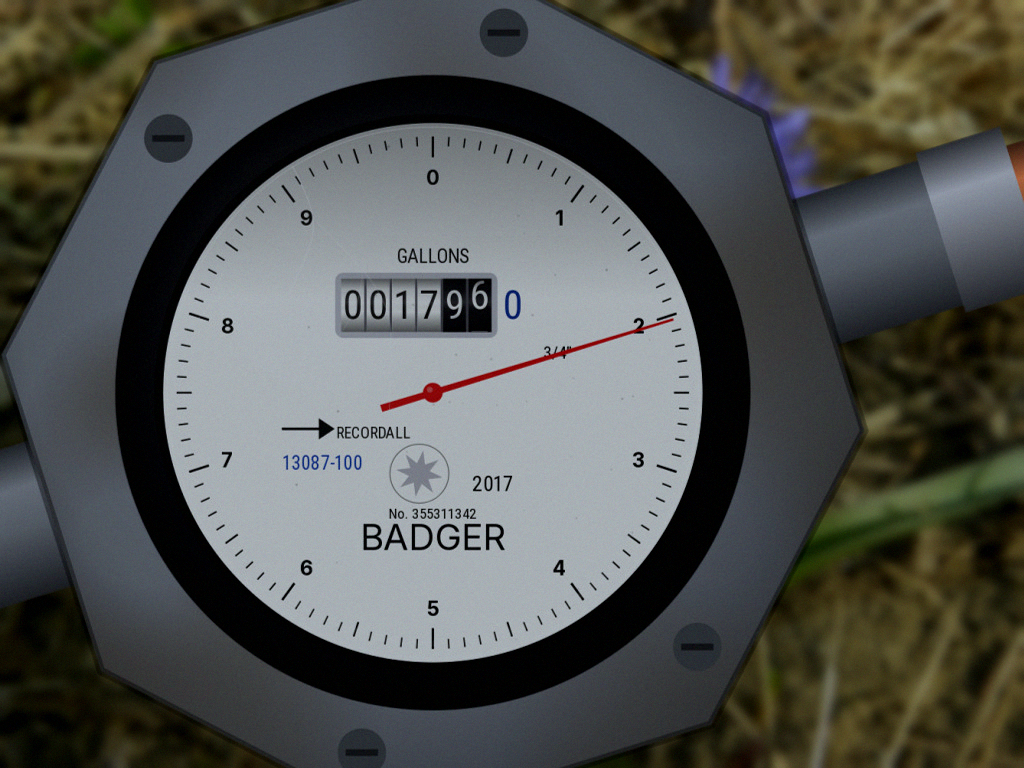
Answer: 17962.0 gal
